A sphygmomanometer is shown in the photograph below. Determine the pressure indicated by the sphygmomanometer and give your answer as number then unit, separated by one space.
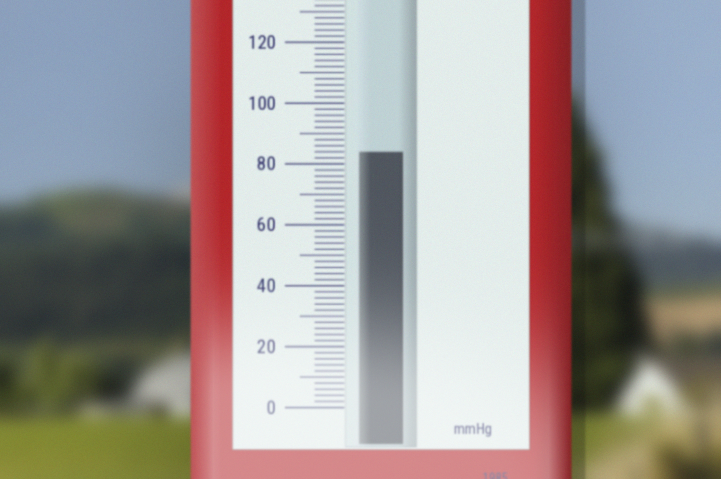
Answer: 84 mmHg
